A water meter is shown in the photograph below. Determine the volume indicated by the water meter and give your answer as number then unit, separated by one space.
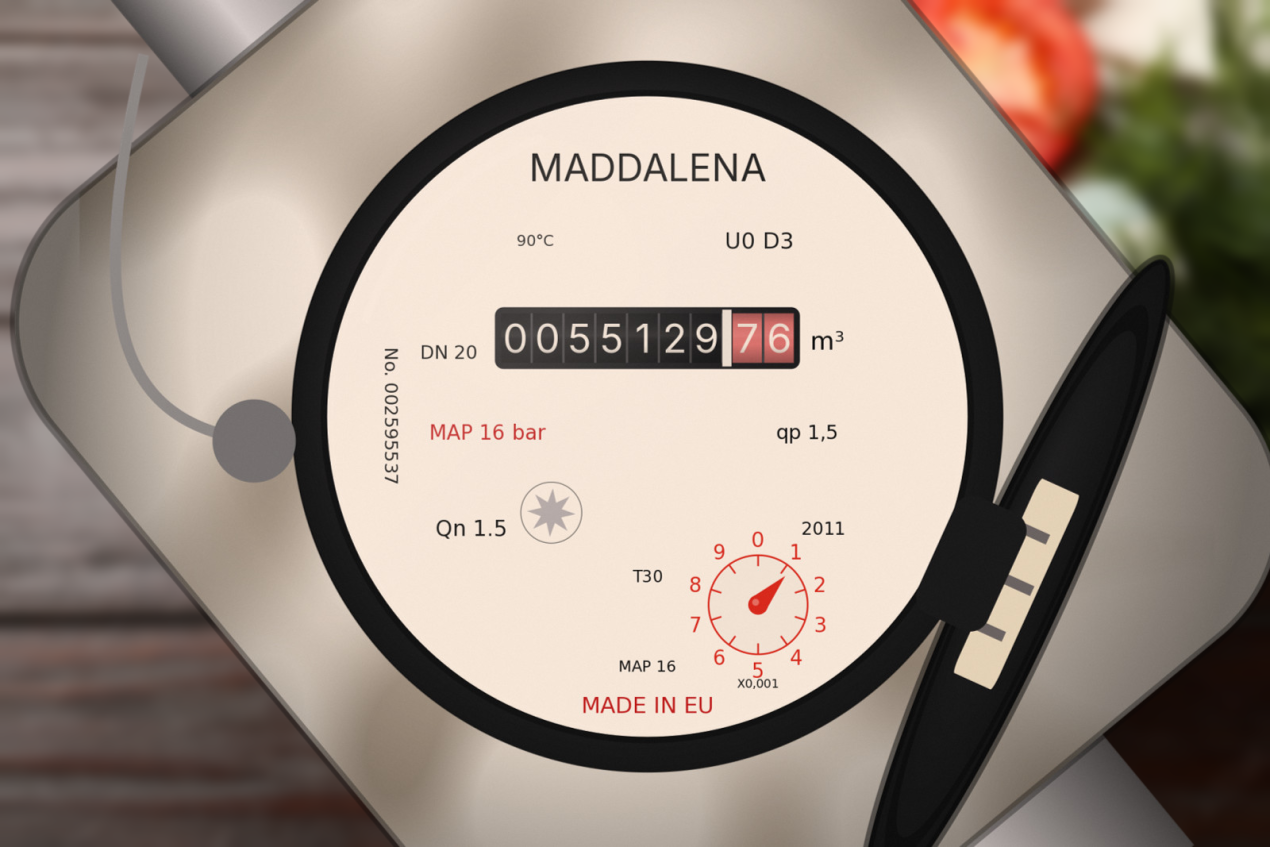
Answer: 55129.761 m³
